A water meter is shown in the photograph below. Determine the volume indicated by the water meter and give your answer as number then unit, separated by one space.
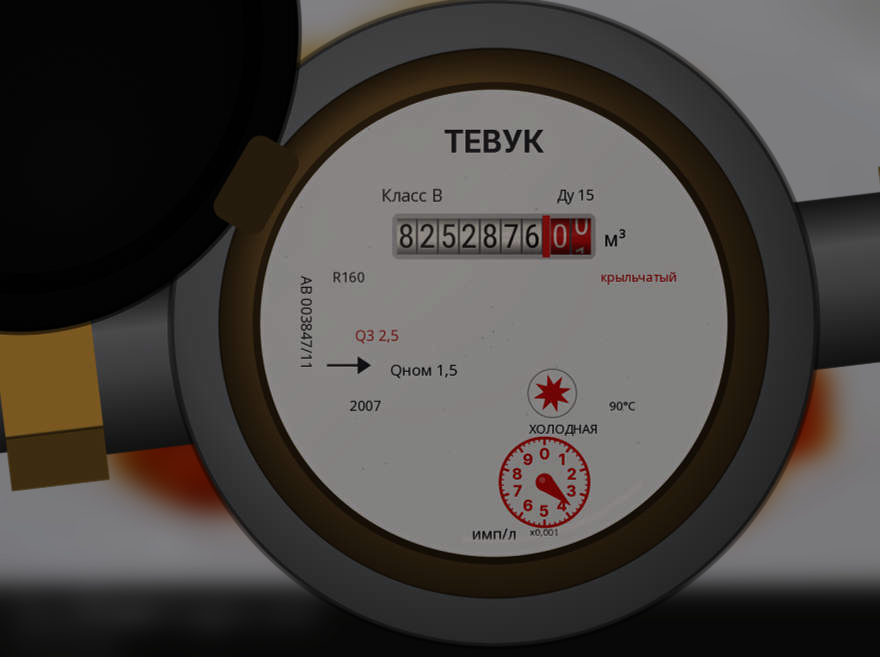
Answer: 8252876.003 m³
